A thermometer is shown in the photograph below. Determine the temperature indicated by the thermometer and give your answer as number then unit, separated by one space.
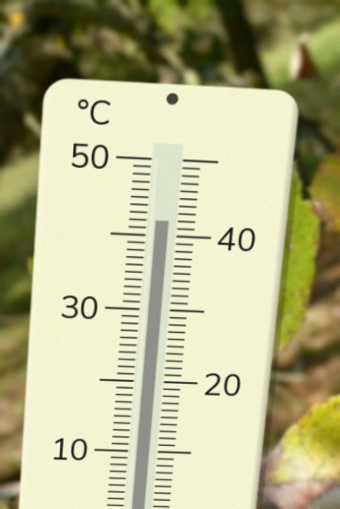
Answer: 42 °C
